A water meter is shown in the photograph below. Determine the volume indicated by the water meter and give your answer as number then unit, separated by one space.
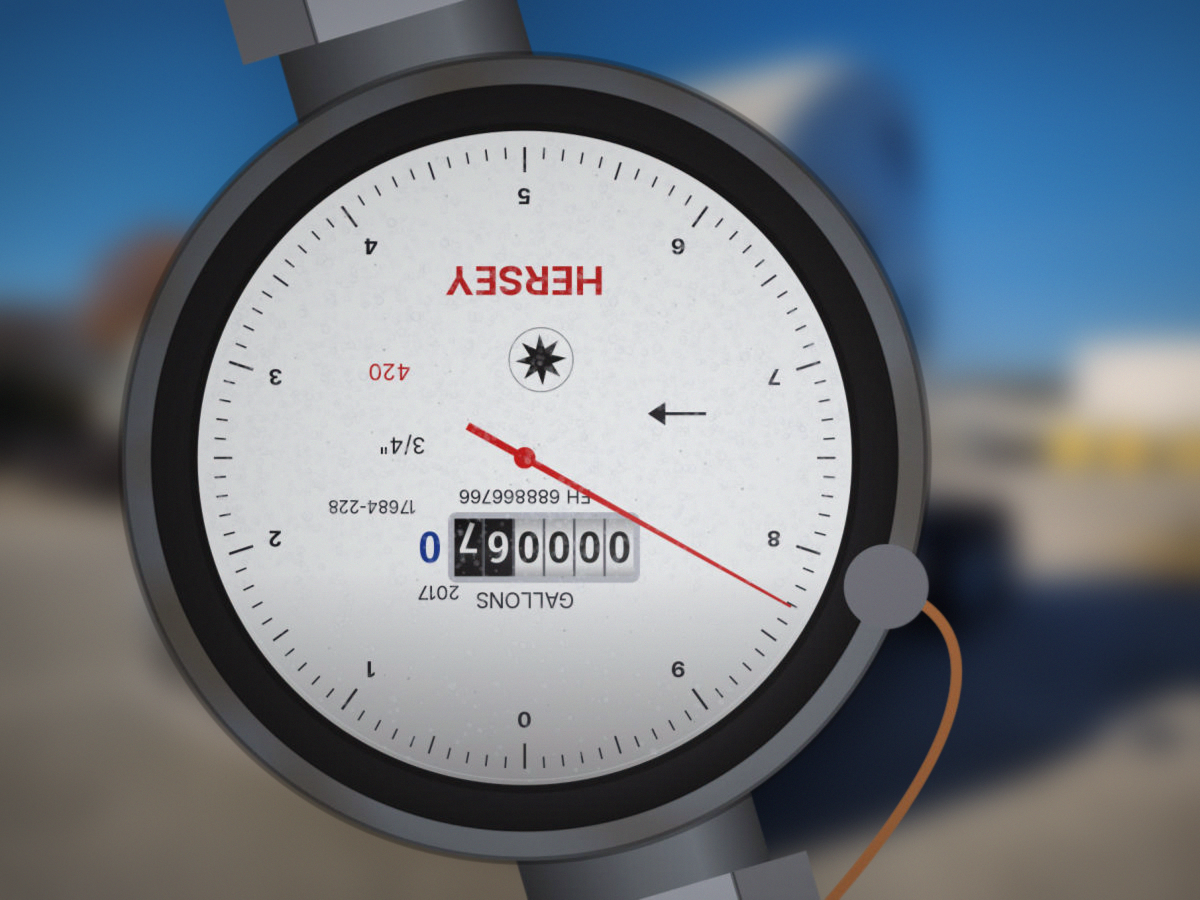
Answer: 668.3 gal
